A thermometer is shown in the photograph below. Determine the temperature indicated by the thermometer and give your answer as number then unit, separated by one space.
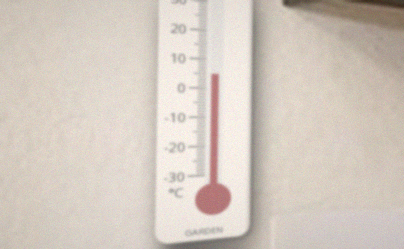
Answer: 5 °C
